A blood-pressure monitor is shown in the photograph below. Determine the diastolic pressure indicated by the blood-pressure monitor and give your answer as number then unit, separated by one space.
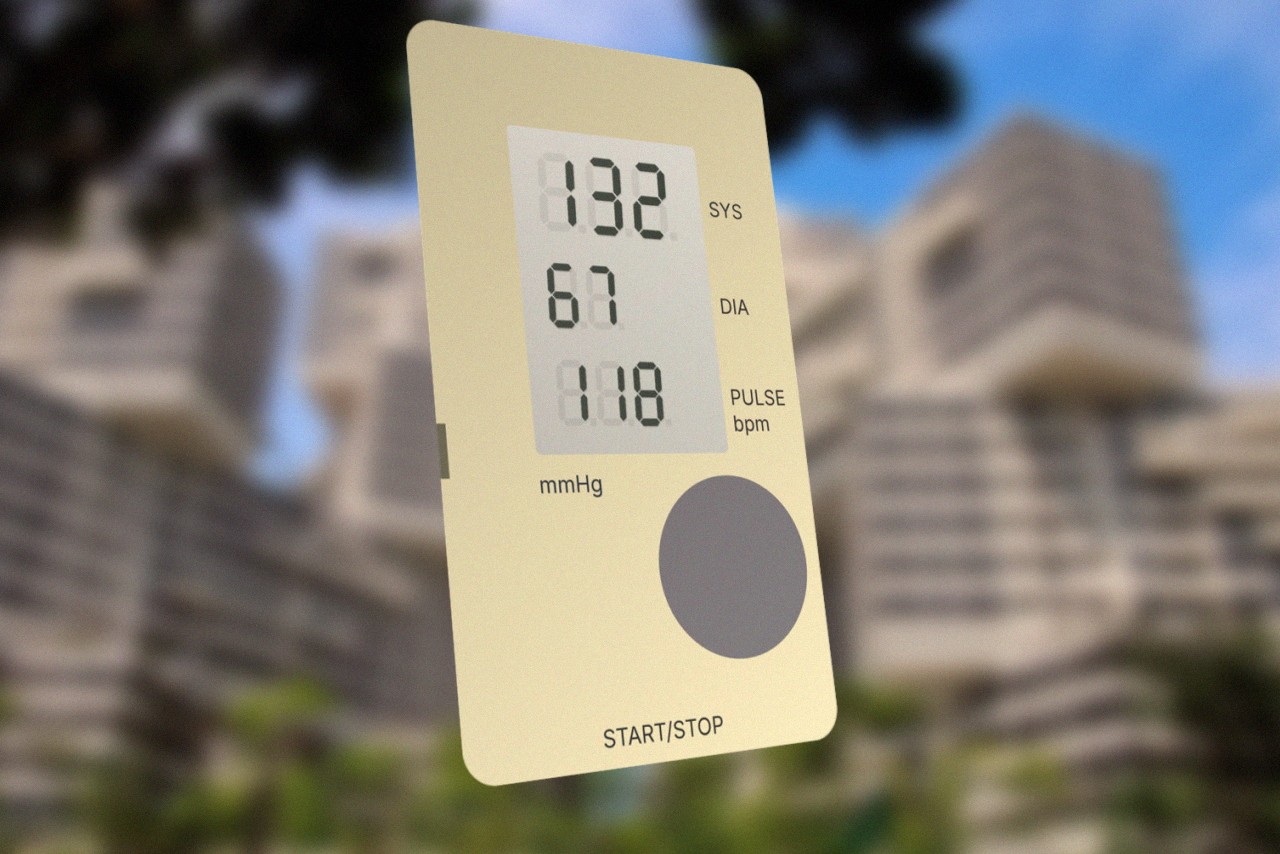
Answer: 67 mmHg
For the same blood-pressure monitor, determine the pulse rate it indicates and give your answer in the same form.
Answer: 118 bpm
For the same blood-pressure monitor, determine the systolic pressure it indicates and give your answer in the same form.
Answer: 132 mmHg
